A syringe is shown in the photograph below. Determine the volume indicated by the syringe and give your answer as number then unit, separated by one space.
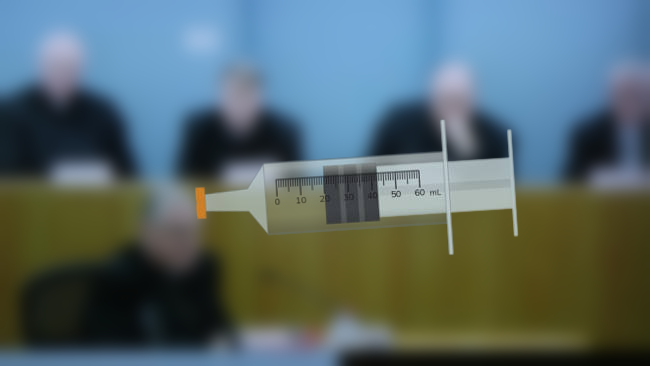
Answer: 20 mL
